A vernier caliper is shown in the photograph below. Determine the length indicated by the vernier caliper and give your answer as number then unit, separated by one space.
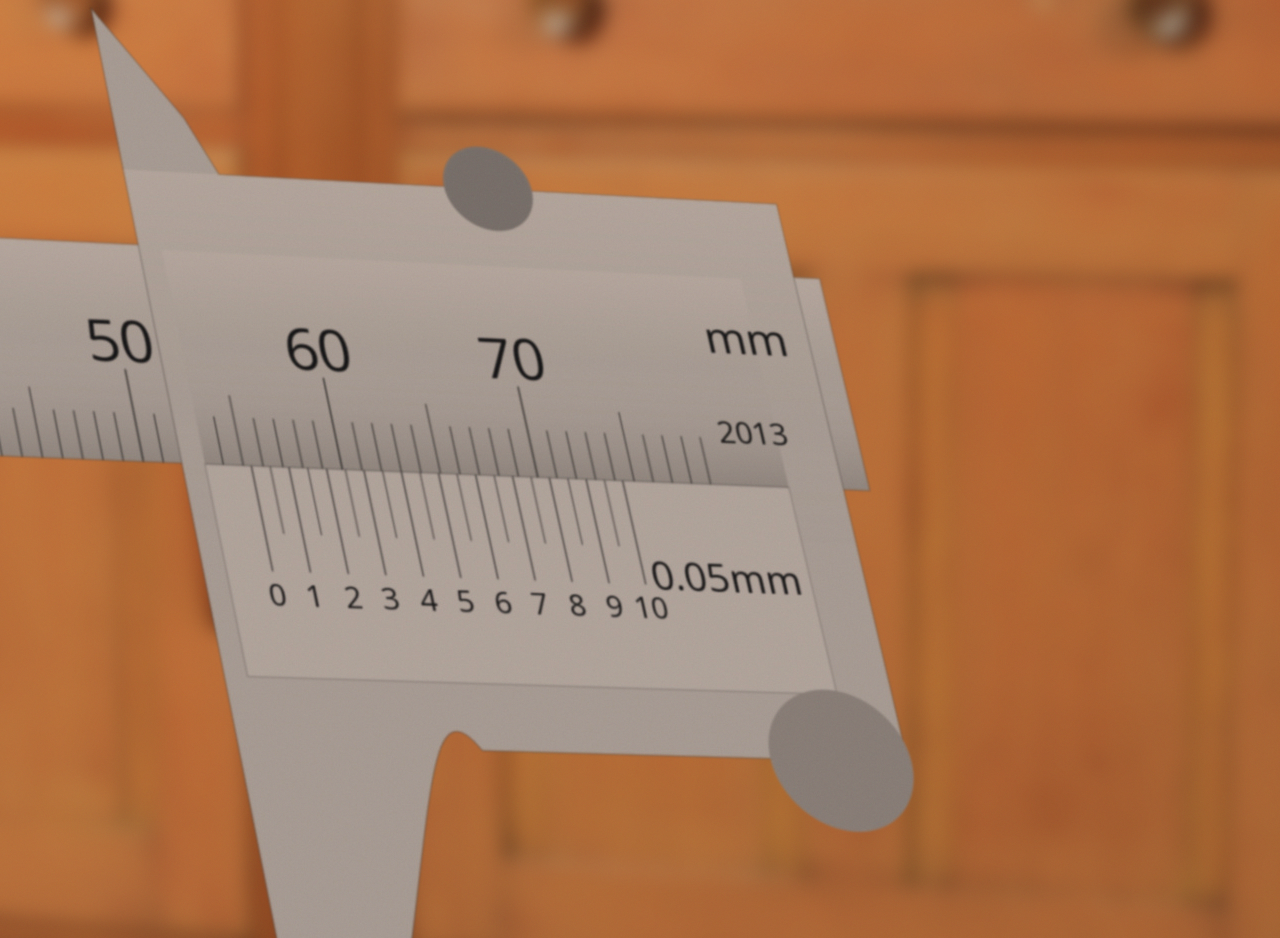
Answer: 55.4 mm
